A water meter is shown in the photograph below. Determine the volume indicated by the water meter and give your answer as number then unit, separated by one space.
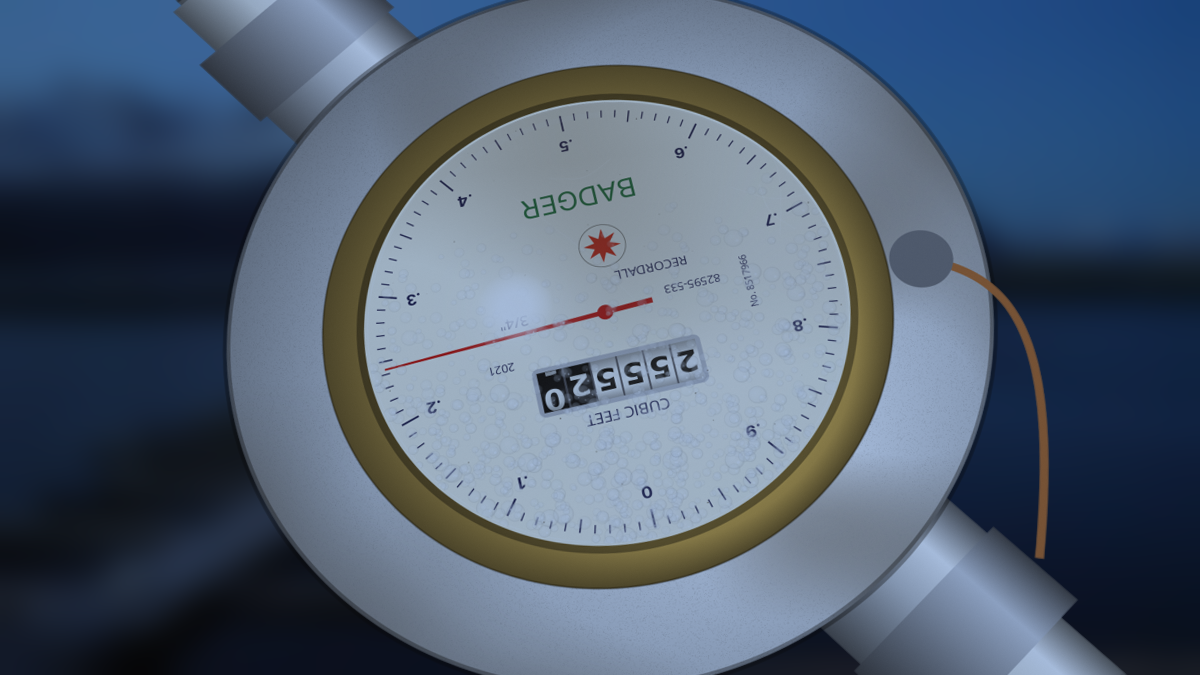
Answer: 255520.24 ft³
